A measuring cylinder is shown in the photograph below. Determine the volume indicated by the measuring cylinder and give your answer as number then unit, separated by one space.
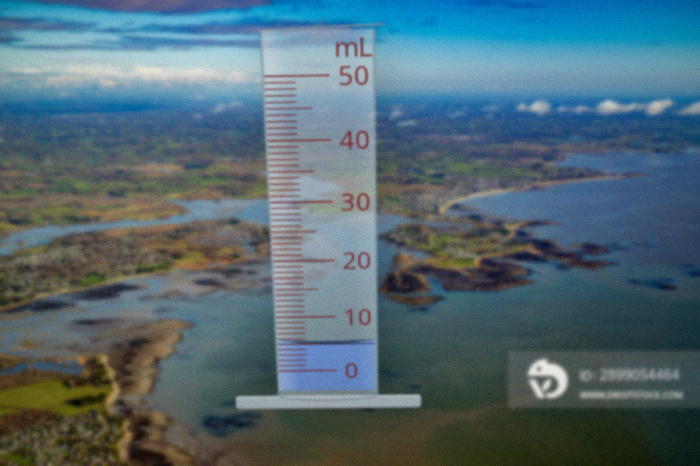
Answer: 5 mL
